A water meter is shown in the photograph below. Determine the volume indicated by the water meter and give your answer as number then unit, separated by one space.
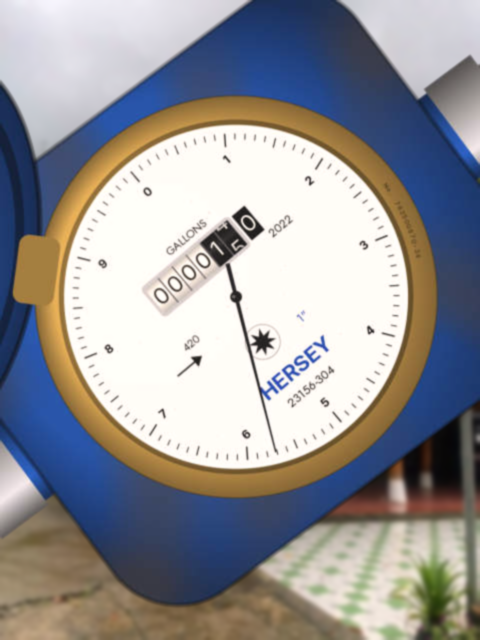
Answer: 145.7 gal
